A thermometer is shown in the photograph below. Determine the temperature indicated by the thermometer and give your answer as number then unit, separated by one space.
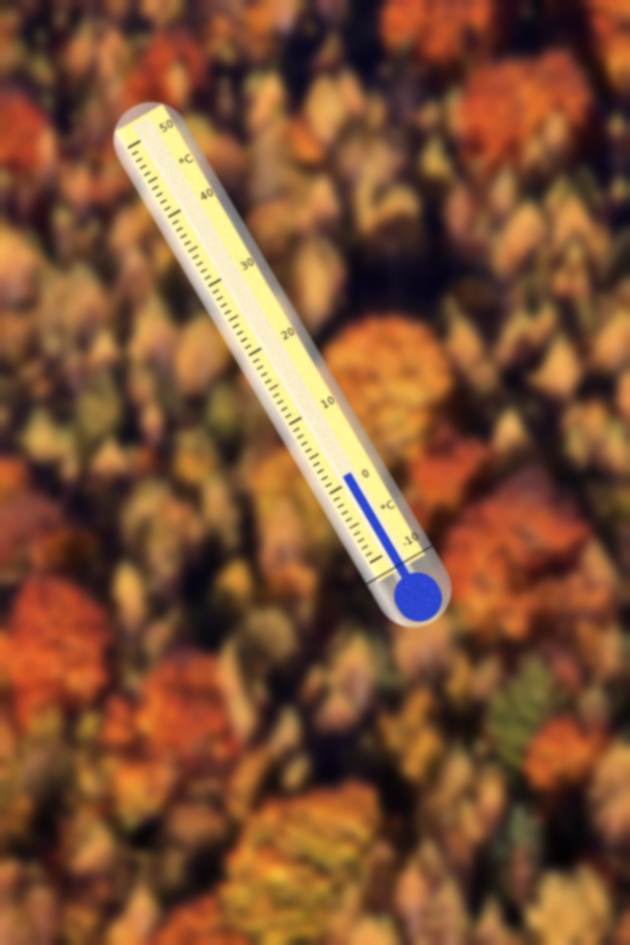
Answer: 1 °C
